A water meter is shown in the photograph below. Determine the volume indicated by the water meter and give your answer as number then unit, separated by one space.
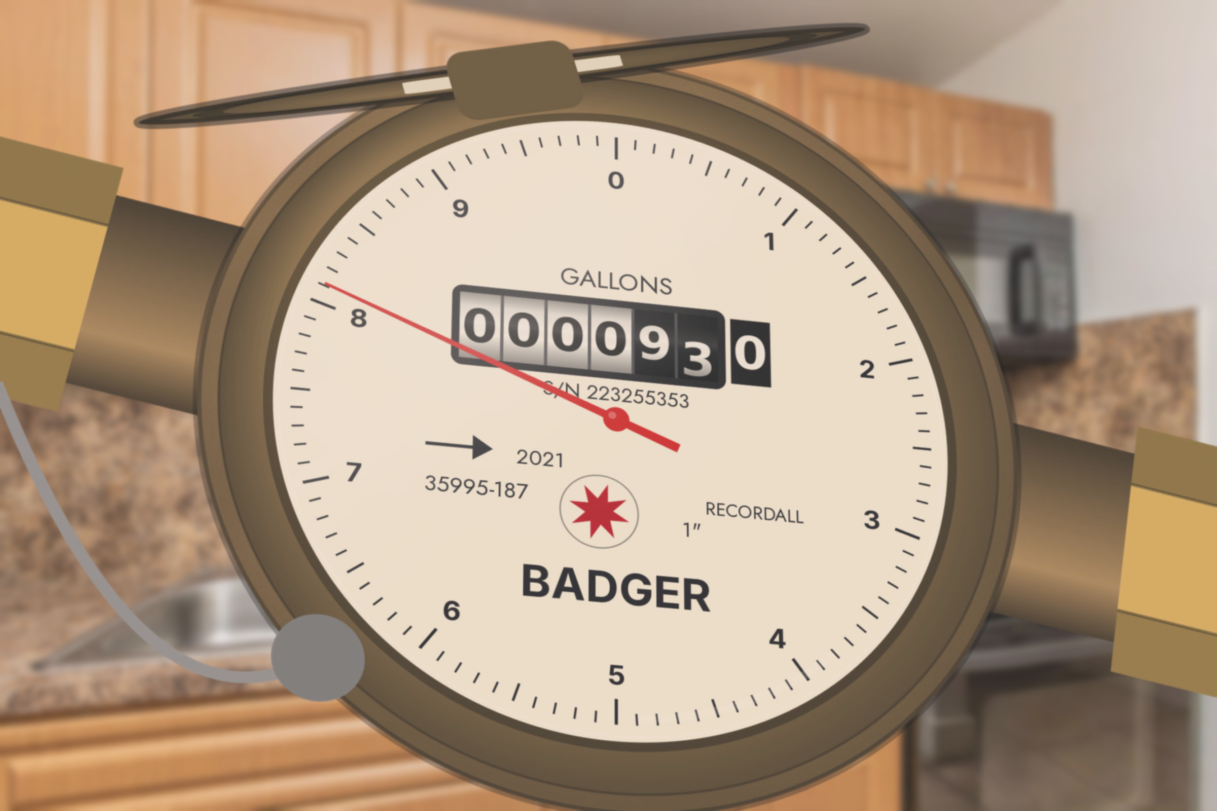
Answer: 928.1 gal
